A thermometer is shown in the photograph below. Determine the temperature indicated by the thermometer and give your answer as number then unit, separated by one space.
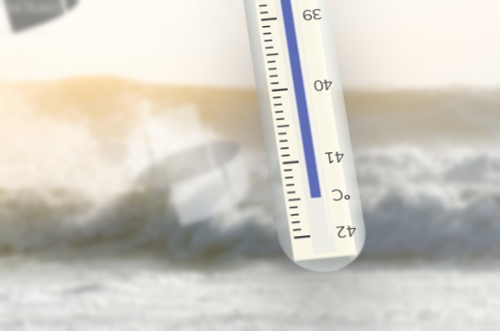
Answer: 41.5 °C
